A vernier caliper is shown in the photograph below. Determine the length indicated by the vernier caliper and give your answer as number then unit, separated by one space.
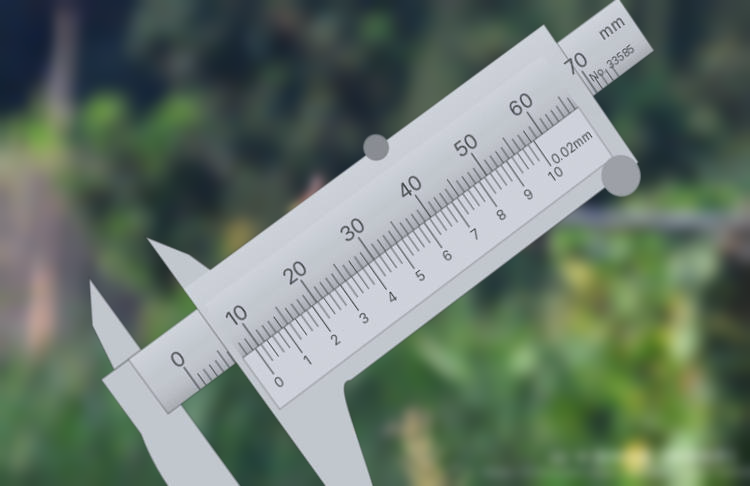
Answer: 9.4 mm
